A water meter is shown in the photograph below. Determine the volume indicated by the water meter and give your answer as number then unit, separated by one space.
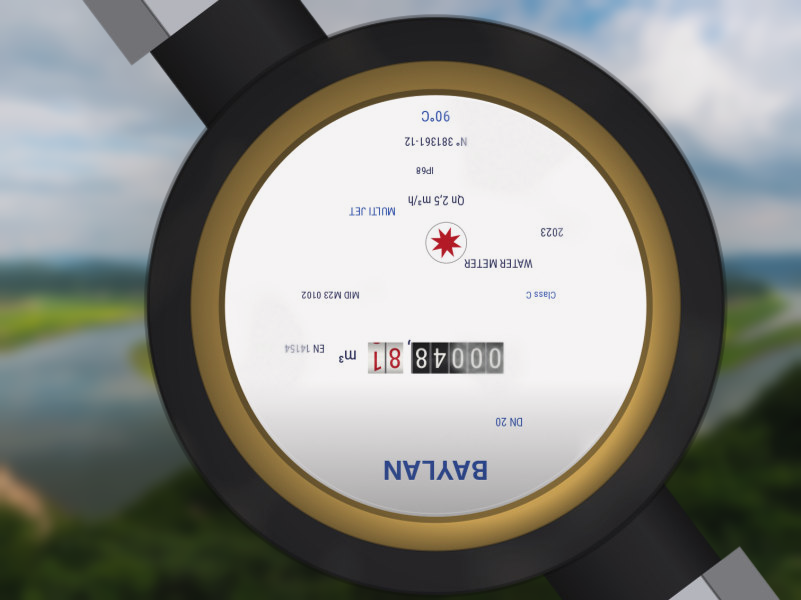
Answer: 48.81 m³
